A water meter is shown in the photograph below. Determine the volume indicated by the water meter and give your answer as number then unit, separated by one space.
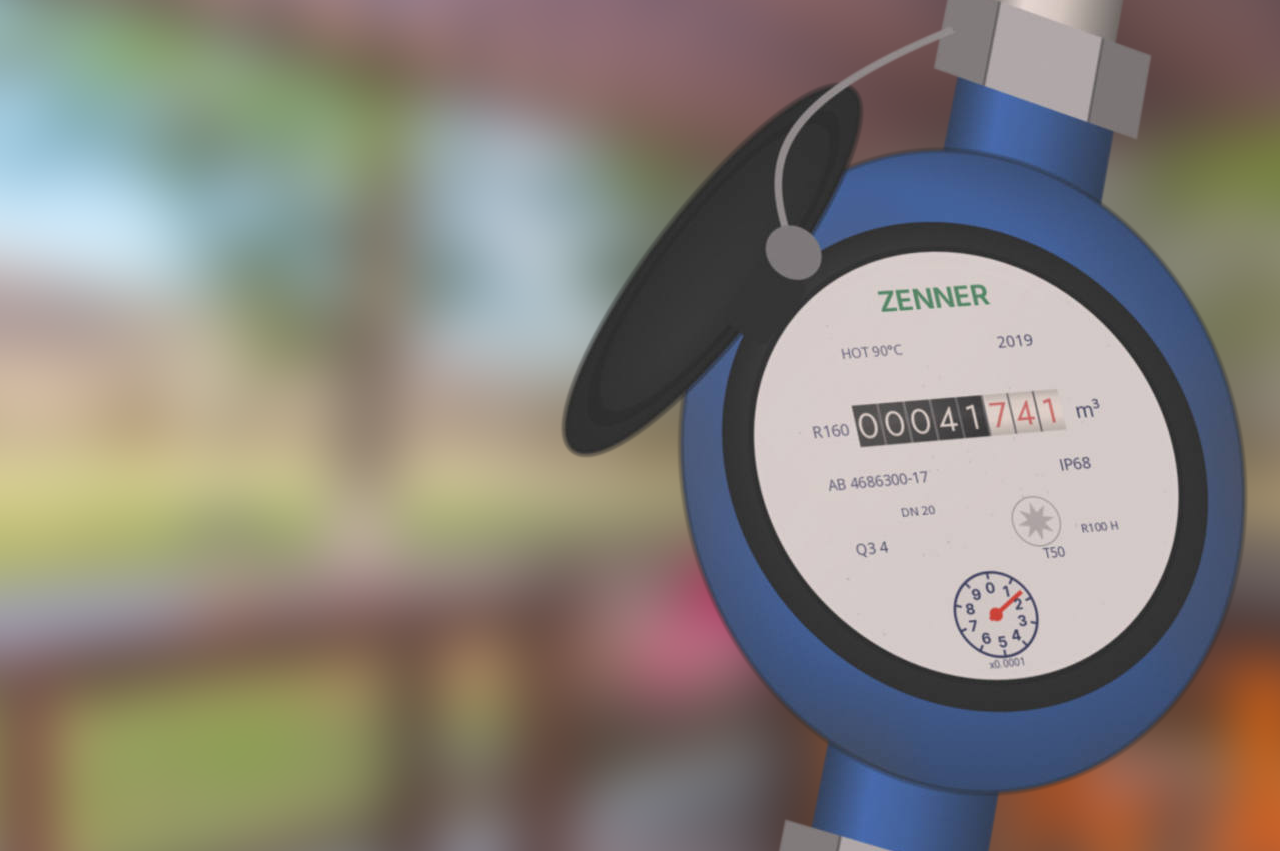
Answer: 41.7411 m³
